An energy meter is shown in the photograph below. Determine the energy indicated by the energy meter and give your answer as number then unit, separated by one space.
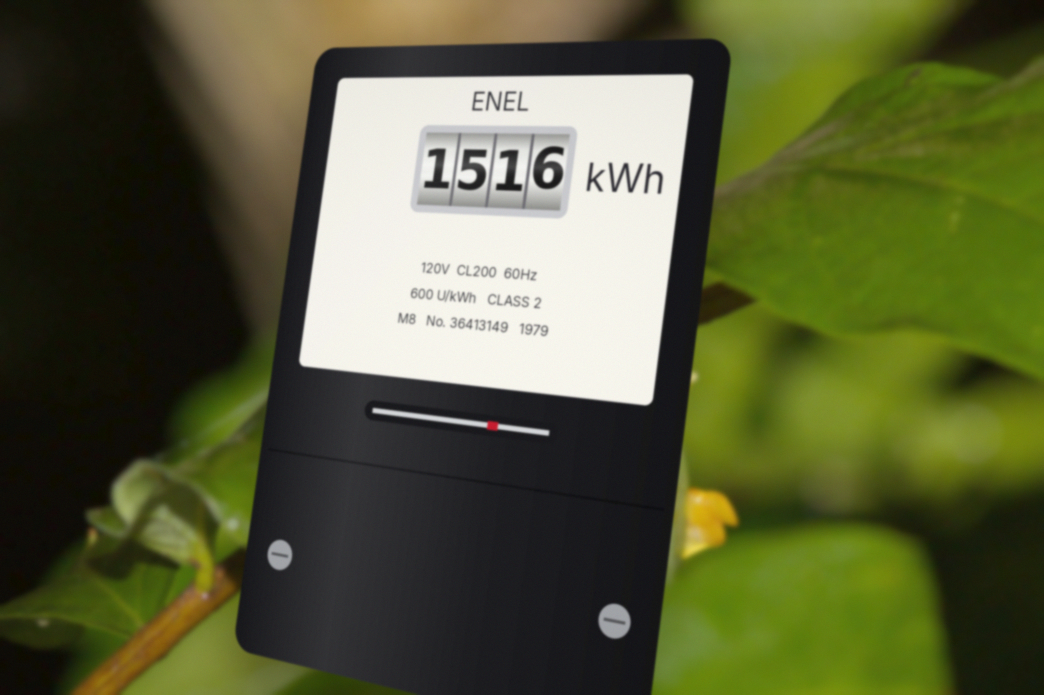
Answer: 1516 kWh
